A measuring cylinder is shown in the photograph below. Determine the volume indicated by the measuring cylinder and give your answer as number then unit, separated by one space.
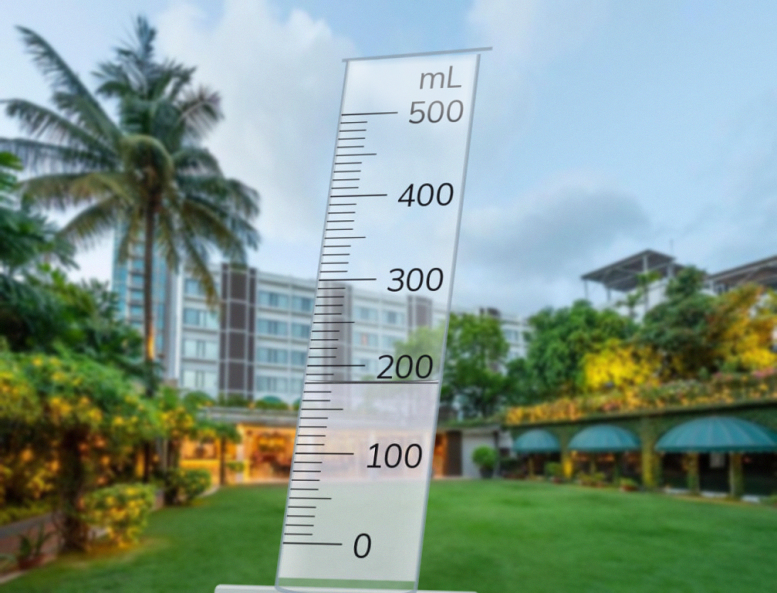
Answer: 180 mL
